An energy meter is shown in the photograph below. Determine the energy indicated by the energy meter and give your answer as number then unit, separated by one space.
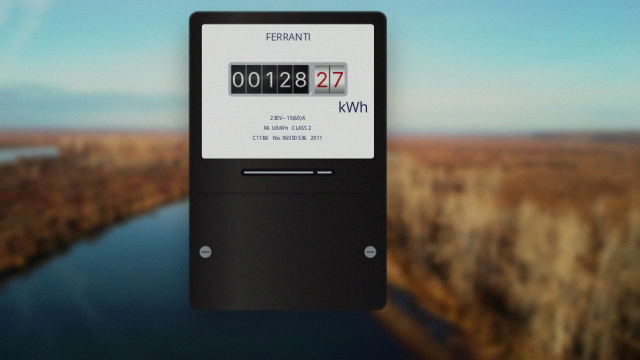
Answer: 128.27 kWh
